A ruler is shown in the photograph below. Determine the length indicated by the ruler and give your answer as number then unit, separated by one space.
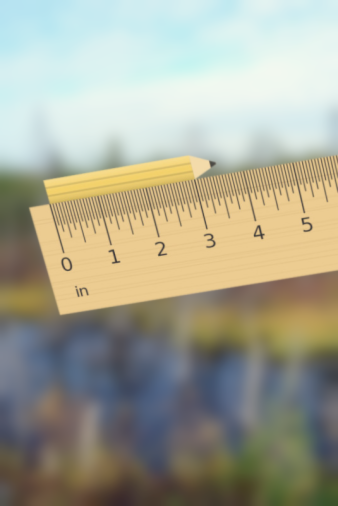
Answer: 3.5 in
